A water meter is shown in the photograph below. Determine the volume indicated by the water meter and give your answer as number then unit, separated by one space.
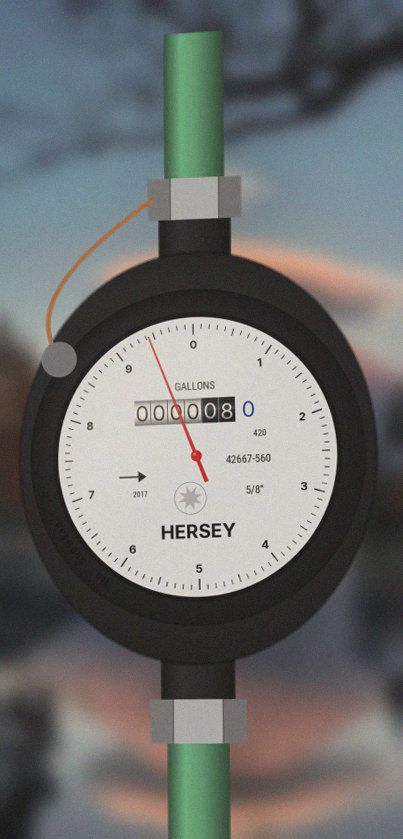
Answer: 79.4 gal
